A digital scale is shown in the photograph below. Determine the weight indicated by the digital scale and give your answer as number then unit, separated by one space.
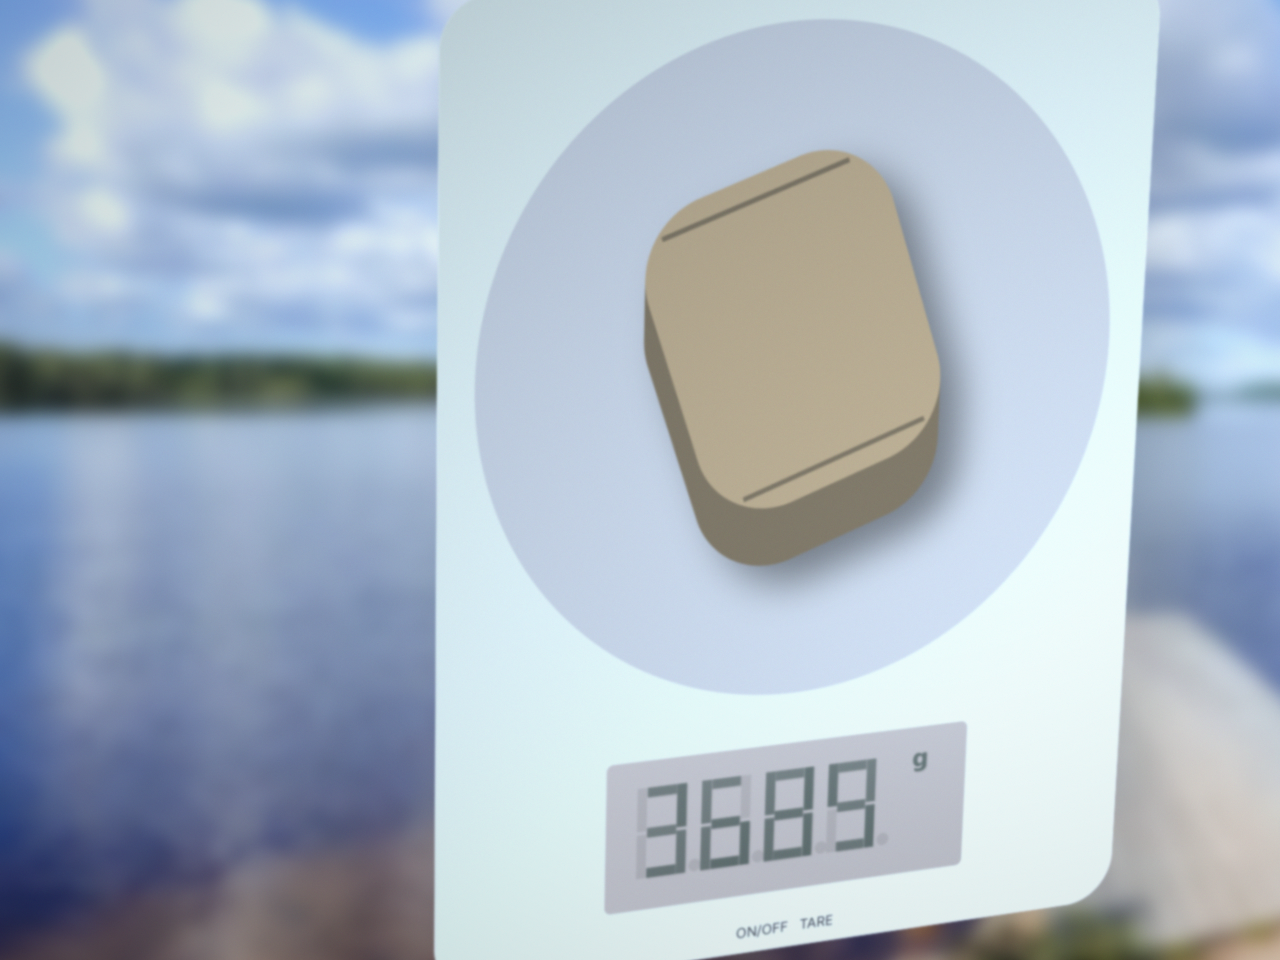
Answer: 3689 g
